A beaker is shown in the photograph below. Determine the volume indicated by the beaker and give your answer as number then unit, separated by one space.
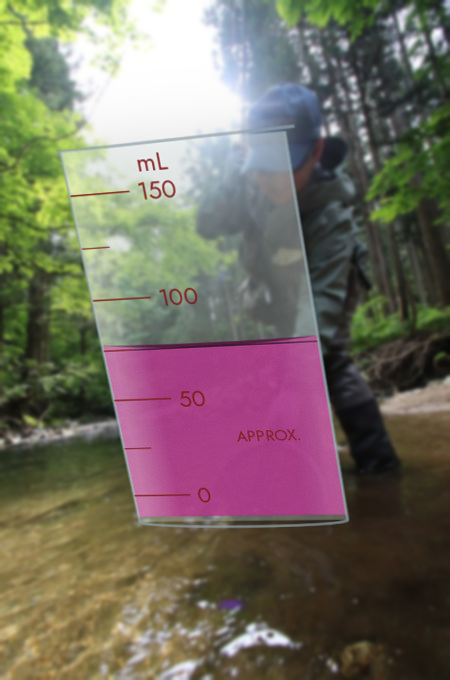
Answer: 75 mL
